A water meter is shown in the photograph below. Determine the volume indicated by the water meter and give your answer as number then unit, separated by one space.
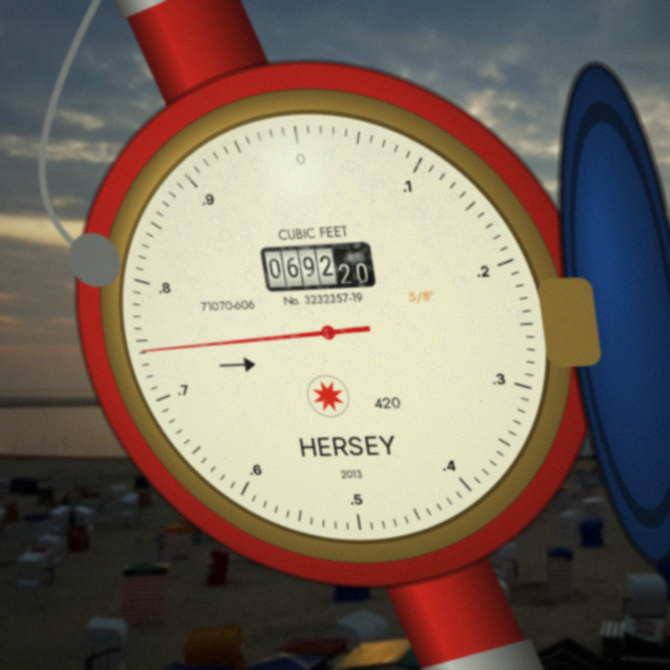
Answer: 69219.74 ft³
